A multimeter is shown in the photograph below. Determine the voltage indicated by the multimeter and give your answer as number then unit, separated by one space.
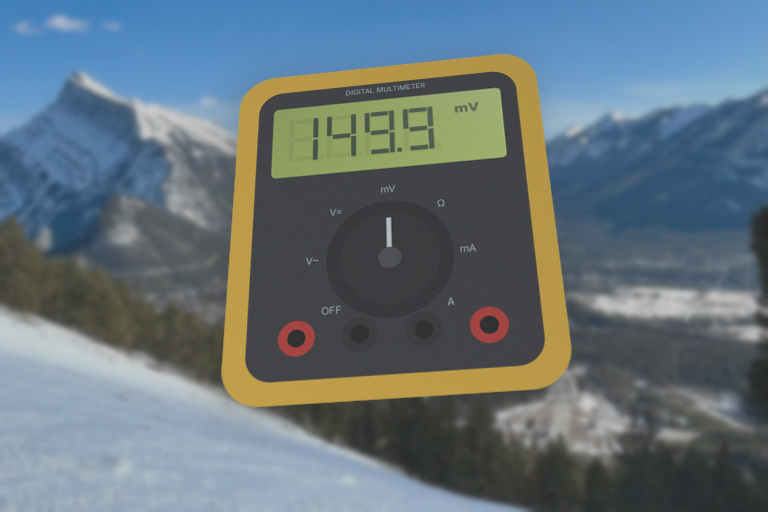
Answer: 149.9 mV
